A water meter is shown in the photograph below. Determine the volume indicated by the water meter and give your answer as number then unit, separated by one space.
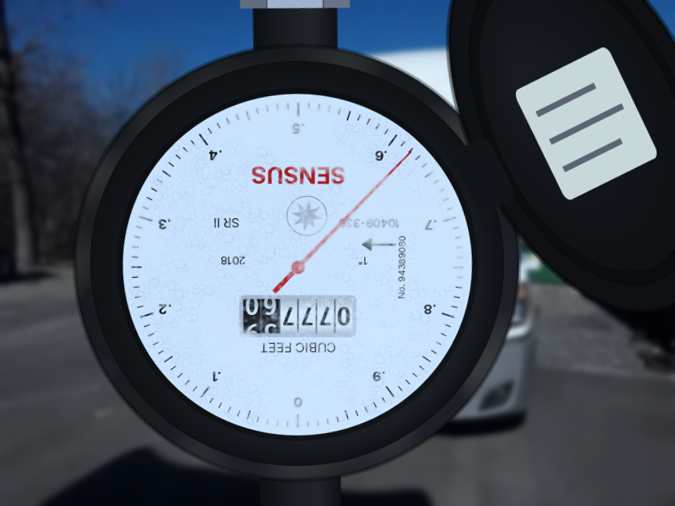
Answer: 77759.62 ft³
